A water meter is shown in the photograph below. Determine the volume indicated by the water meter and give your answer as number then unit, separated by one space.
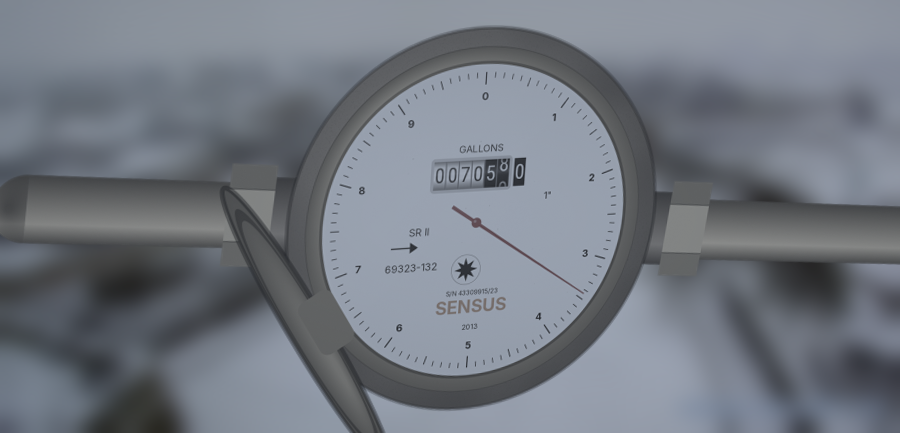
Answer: 70583.4 gal
